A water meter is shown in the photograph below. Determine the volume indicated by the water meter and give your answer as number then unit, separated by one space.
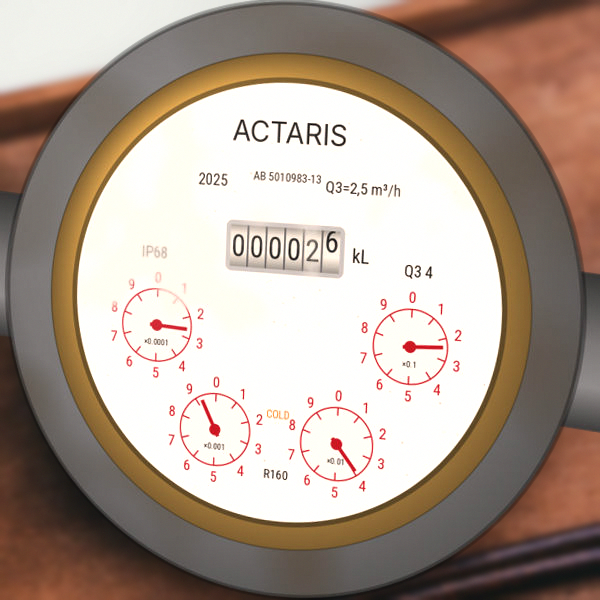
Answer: 26.2392 kL
